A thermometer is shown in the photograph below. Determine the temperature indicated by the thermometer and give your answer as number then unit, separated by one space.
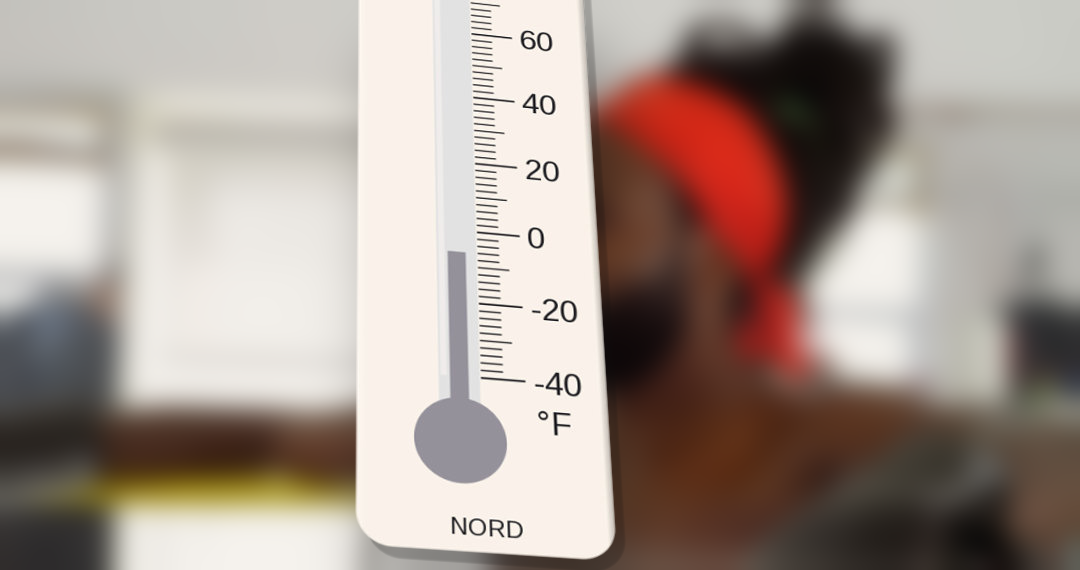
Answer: -6 °F
